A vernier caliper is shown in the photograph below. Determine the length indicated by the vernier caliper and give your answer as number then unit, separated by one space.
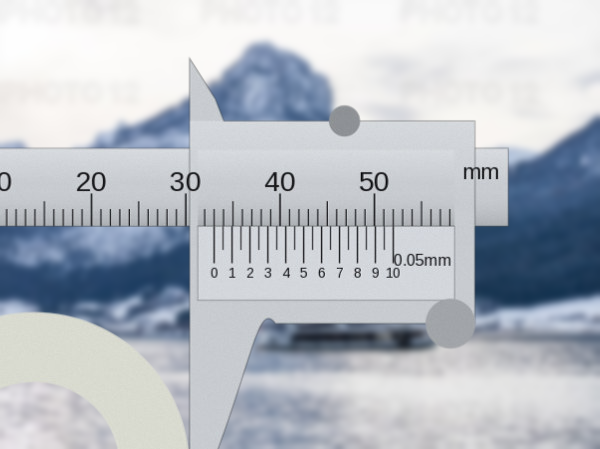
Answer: 33.0 mm
